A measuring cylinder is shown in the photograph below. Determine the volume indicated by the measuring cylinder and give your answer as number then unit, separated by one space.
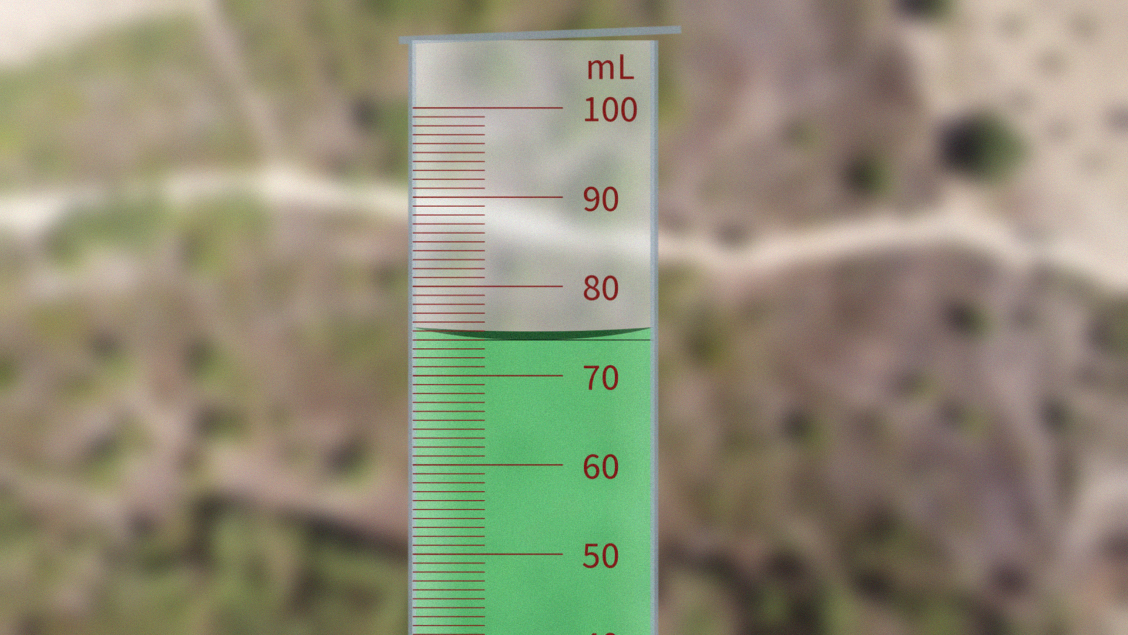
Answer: 74 mL
